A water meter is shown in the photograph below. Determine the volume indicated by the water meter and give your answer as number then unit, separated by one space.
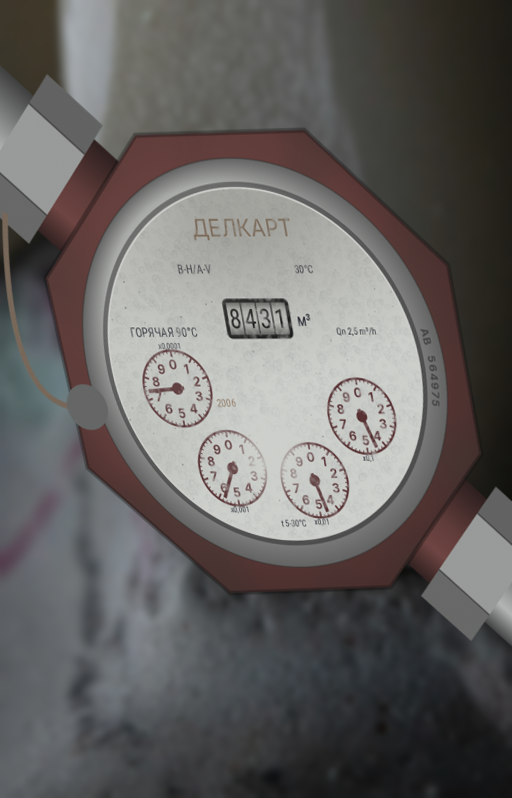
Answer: 8431.4457 m³
